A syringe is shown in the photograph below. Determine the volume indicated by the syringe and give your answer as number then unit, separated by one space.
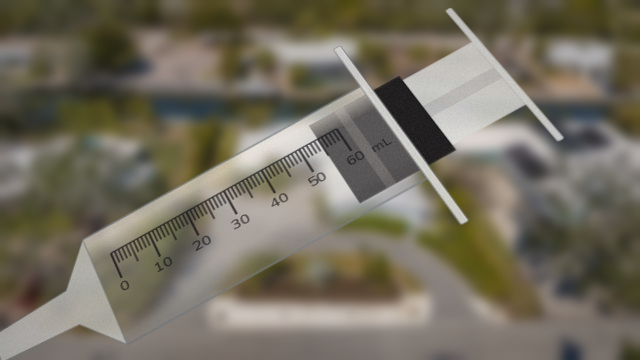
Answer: 55 mL
